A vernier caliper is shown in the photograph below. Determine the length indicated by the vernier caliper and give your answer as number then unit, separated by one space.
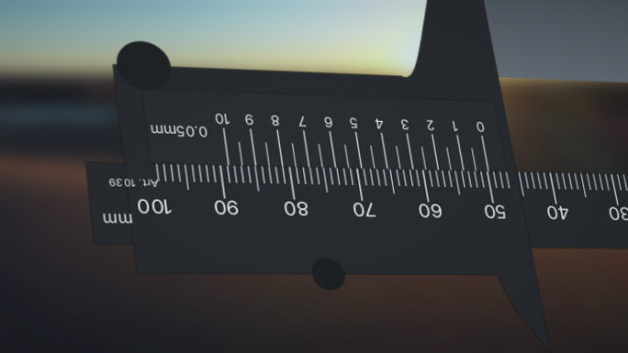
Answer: 49.8 mm
